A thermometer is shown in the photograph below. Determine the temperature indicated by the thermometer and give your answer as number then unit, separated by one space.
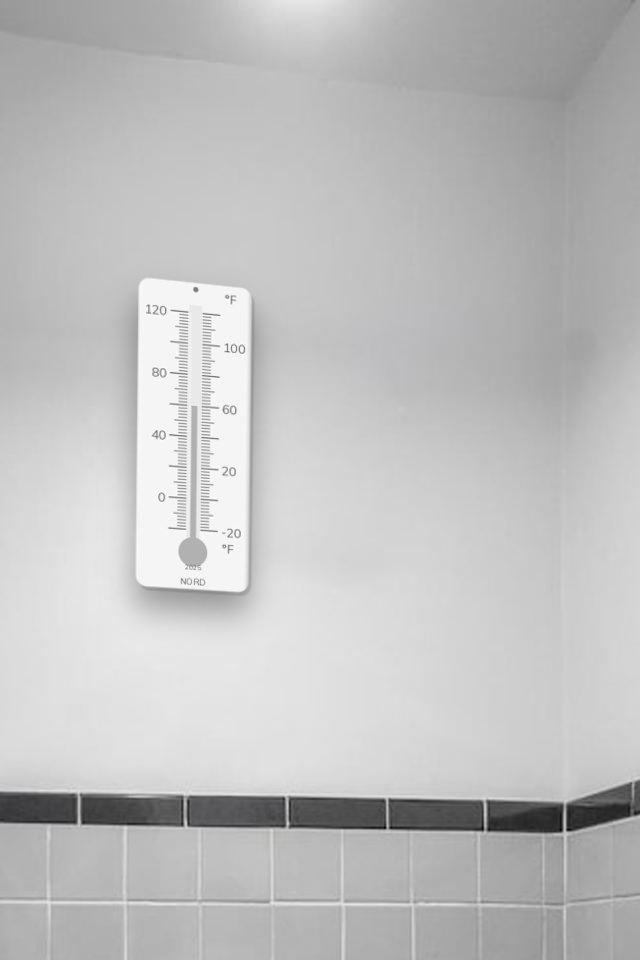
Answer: 60 °F
